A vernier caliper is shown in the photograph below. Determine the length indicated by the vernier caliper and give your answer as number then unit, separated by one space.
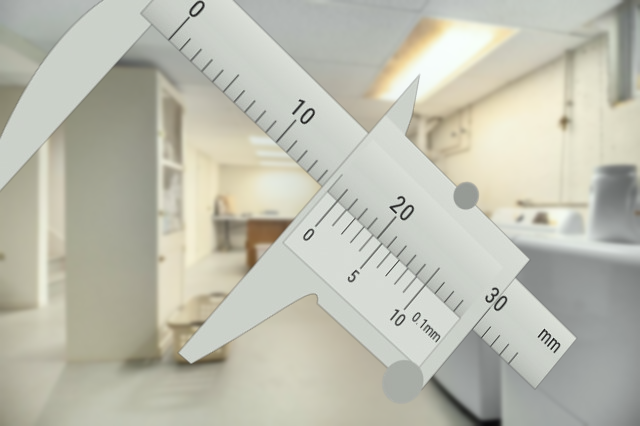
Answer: 16.0 mm
